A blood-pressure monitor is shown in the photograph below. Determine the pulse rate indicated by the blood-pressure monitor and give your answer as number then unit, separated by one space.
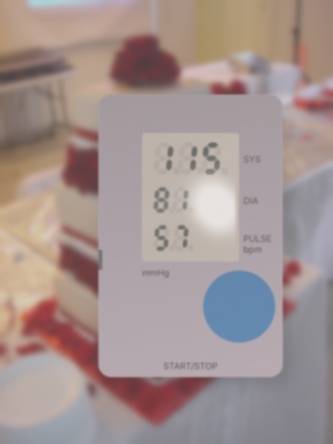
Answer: 57 bpm
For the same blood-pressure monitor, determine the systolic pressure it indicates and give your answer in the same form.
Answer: 115 mmHg
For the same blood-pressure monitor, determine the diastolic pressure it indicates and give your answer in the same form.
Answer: 81 mmHg
